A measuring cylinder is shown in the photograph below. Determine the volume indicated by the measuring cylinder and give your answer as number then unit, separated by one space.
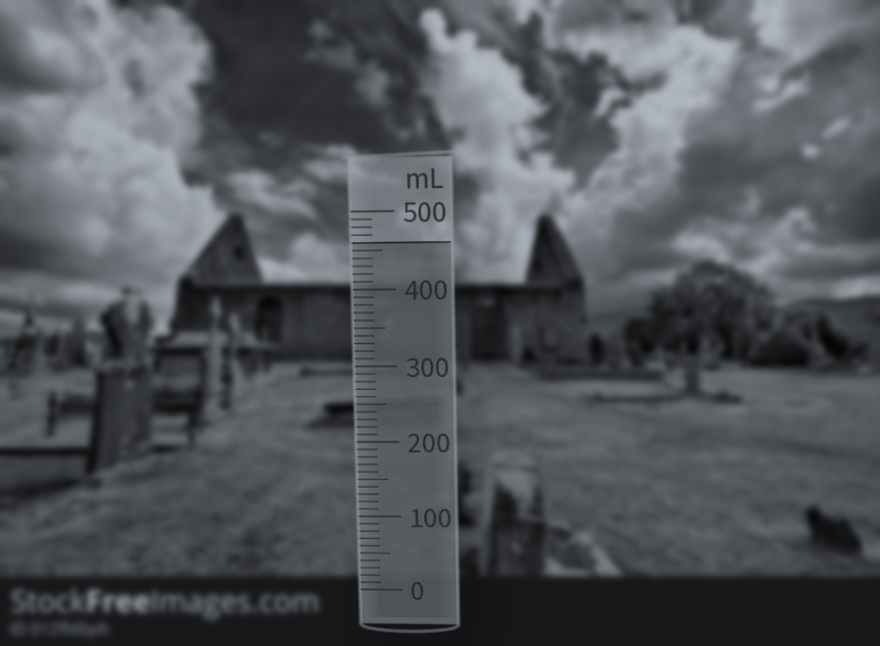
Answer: 460 mL
